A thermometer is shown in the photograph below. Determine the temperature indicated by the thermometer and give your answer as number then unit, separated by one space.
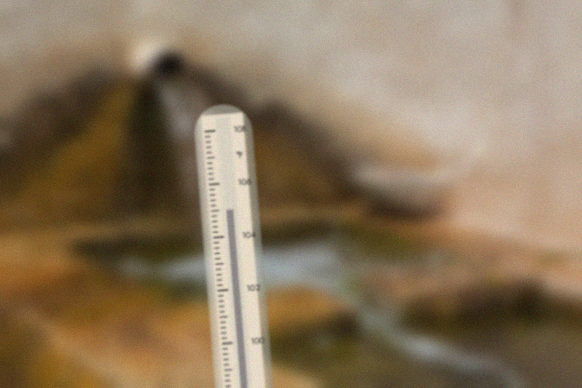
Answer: 105 °F
